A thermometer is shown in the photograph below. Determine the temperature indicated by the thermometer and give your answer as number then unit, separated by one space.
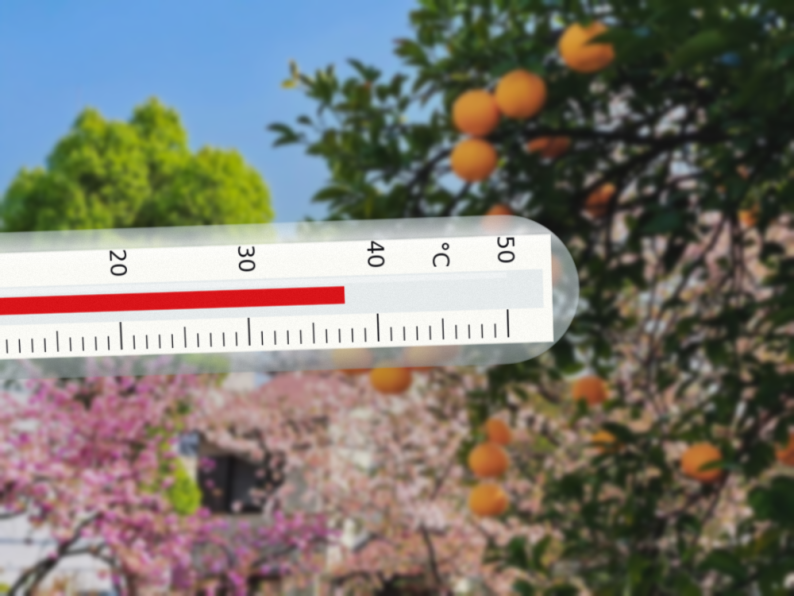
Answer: 37.5 °C
